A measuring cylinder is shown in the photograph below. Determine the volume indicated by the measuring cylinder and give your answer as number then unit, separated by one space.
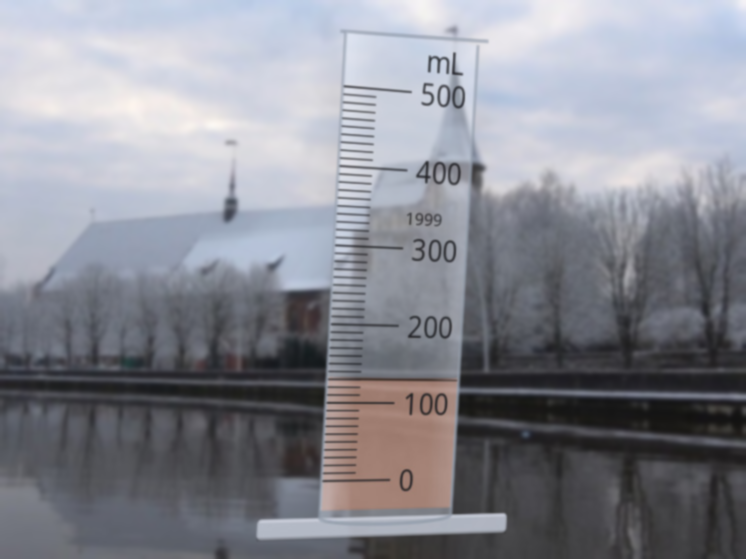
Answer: 130 mL
